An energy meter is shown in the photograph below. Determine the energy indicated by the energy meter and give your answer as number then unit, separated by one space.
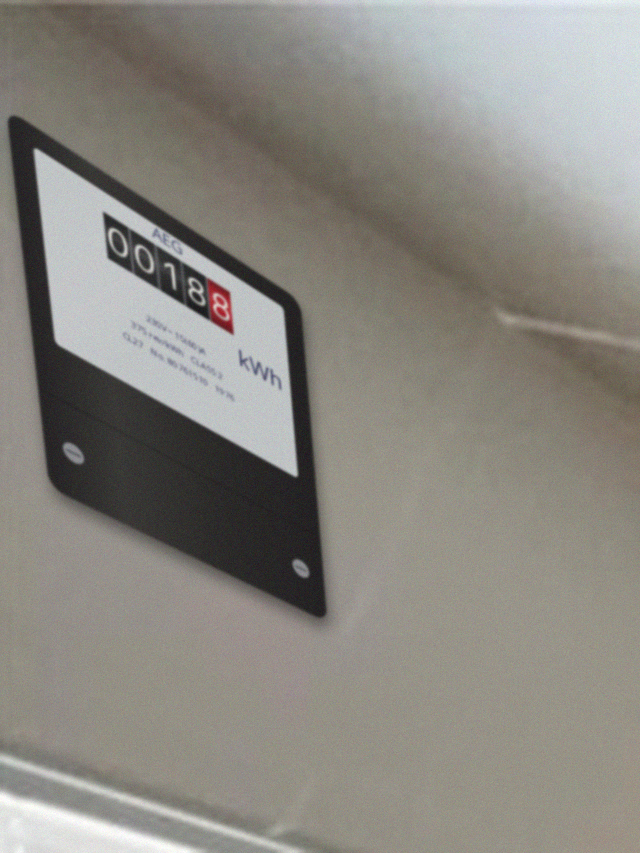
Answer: 18.8 kWh
